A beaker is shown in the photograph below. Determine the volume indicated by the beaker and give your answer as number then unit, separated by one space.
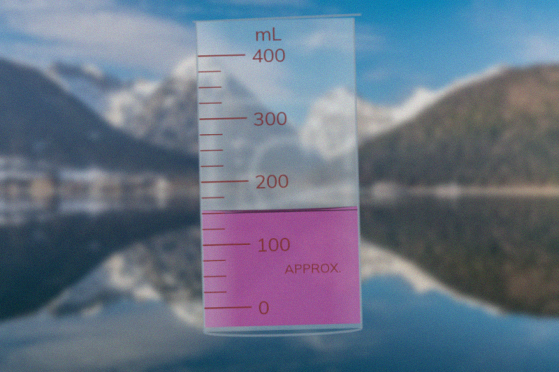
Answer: 150 mL
